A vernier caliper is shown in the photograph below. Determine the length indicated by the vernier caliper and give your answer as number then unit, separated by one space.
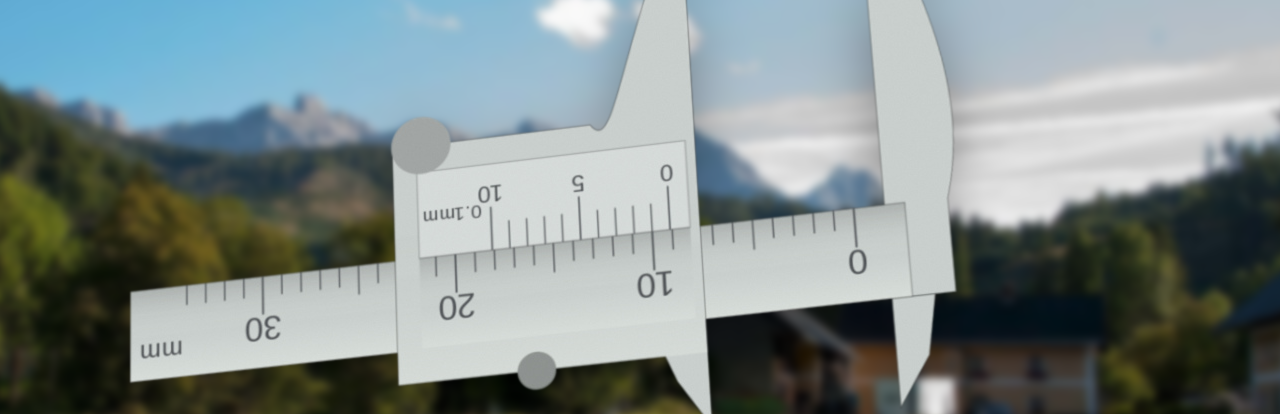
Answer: 9.1 mm
